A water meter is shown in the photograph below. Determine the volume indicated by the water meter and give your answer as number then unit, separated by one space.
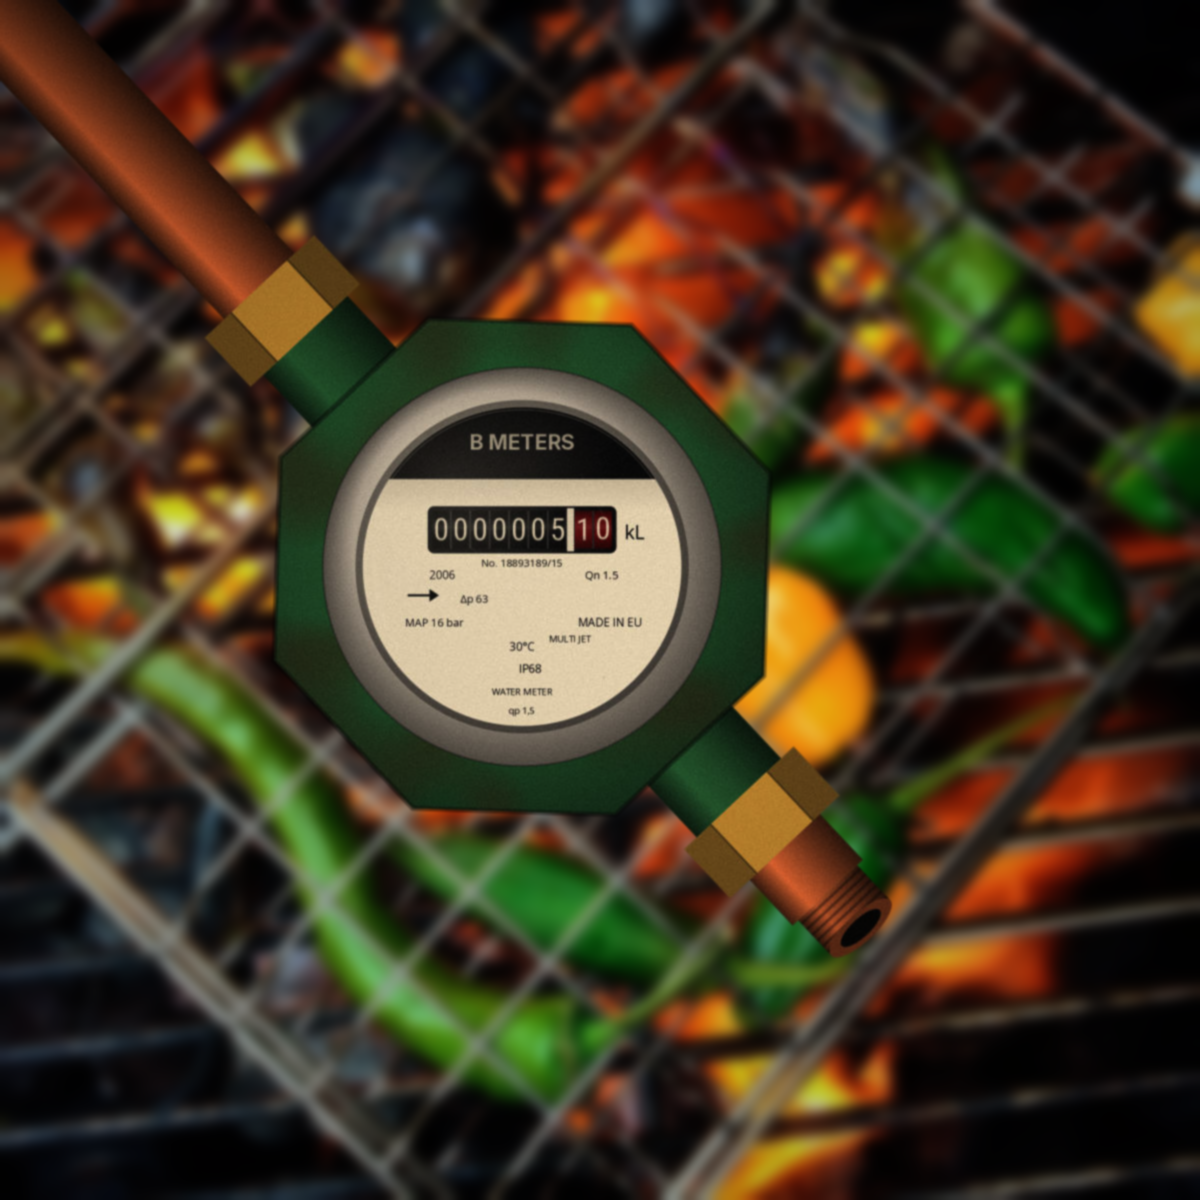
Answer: 5.10 kL
